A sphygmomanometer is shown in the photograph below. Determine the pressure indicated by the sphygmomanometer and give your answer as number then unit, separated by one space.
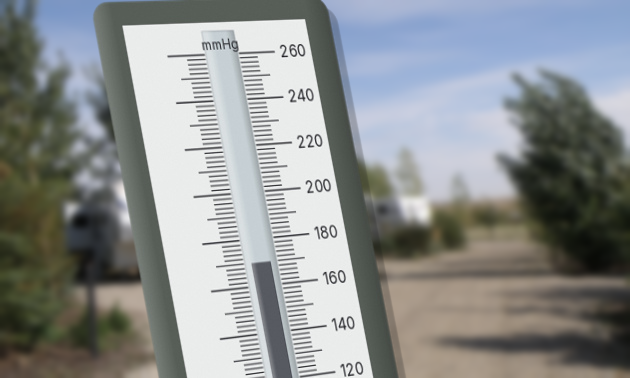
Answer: 170 mmHg
